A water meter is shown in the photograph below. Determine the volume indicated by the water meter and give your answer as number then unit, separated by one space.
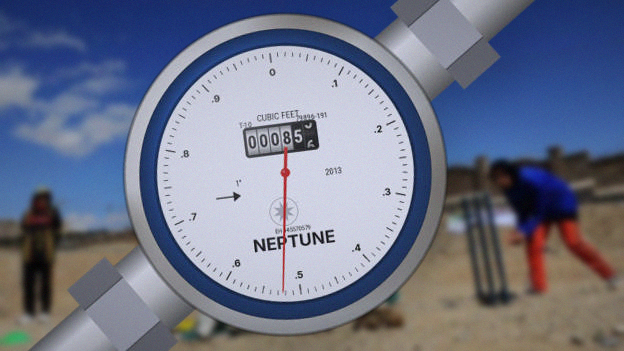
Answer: 855.52 ft³
